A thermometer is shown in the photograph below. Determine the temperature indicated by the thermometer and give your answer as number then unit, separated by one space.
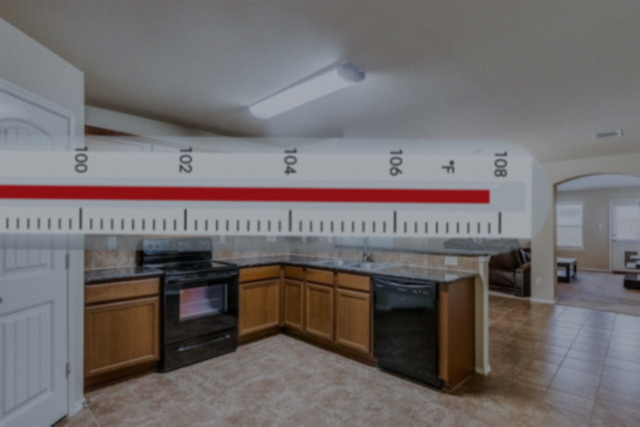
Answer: 107.8 °F
